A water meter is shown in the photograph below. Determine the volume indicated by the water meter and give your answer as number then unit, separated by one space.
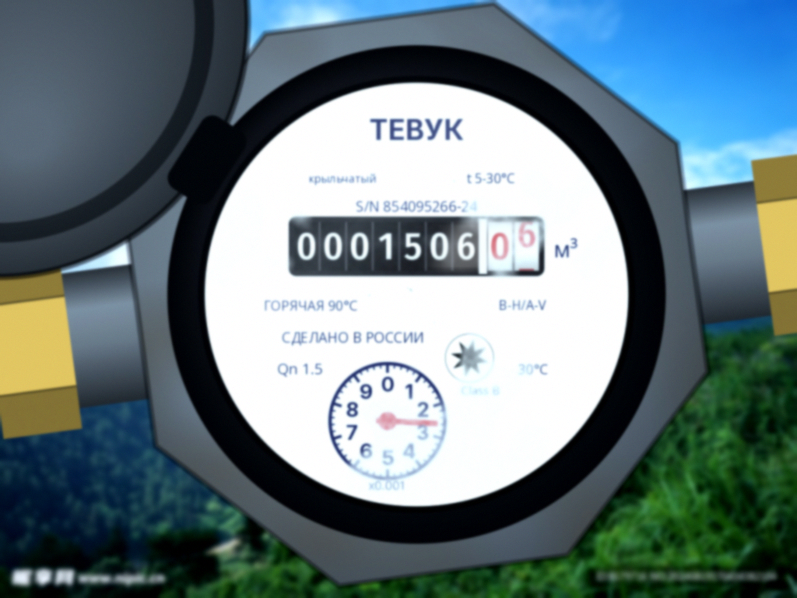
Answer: 1506.062 m³
